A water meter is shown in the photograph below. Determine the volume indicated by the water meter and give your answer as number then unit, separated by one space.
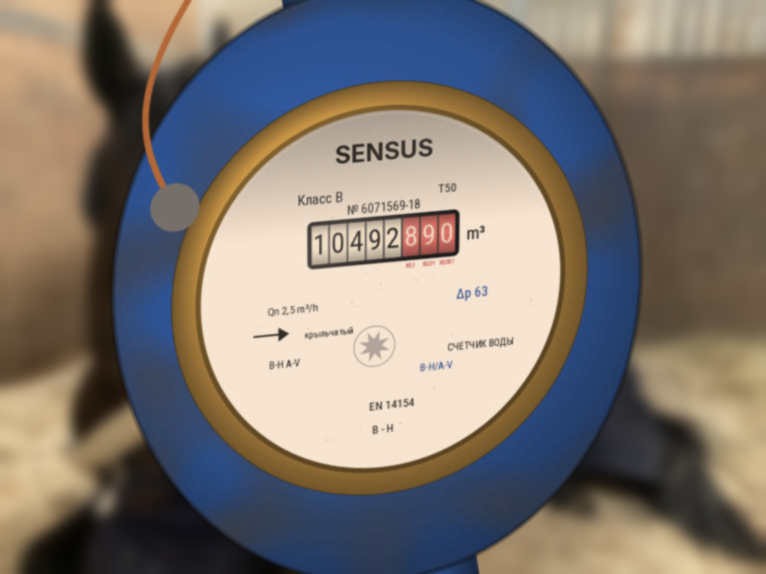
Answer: 10492.890 m³
